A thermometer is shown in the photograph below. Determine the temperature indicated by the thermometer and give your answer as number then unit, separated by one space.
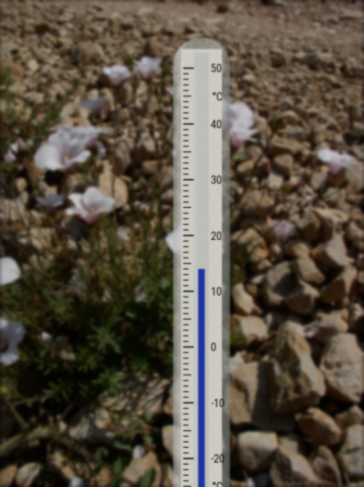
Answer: 14 °C
